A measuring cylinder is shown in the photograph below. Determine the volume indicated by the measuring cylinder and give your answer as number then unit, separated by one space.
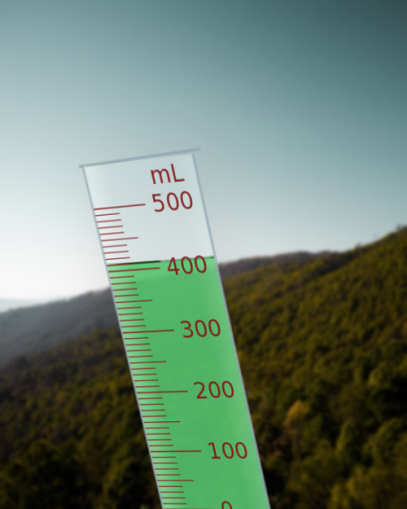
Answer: 410 mL
